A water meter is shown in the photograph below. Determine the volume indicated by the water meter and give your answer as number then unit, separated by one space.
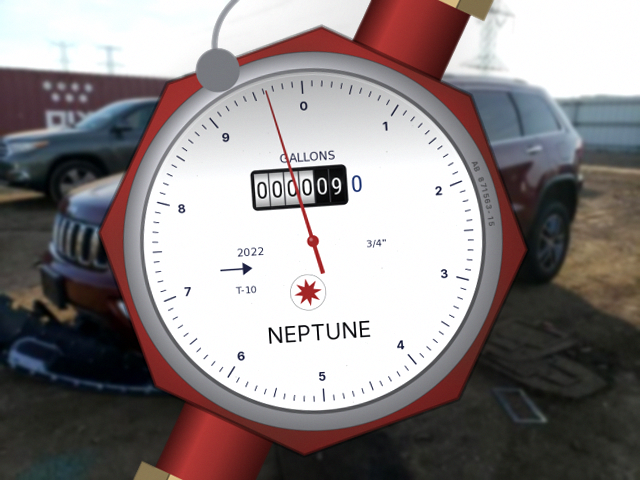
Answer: 89.6 gal
